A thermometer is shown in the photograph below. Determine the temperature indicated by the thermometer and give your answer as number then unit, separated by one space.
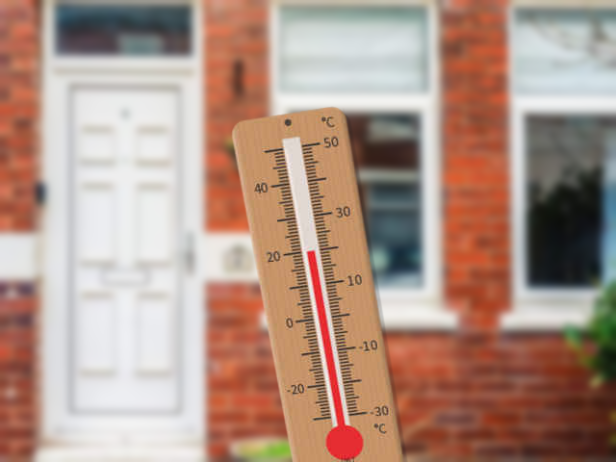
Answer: 20 °C
